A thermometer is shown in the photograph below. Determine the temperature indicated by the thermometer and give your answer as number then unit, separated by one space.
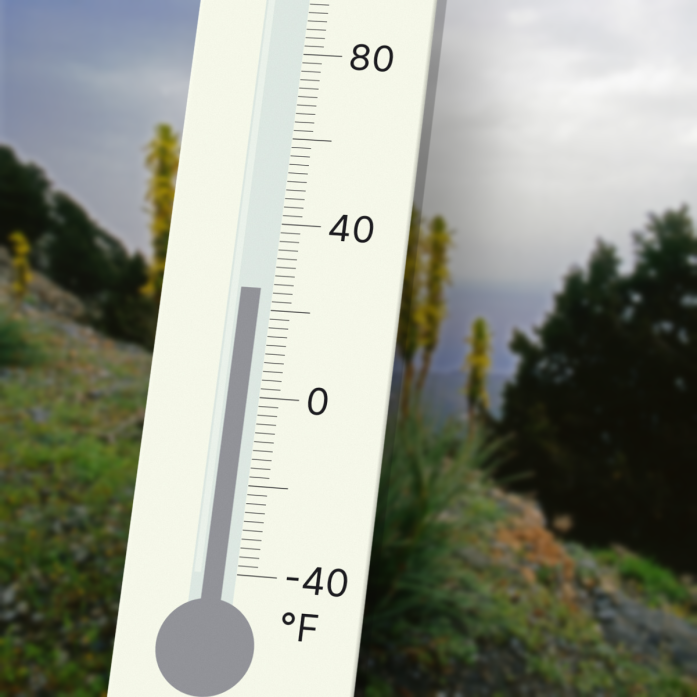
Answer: 25 °F
